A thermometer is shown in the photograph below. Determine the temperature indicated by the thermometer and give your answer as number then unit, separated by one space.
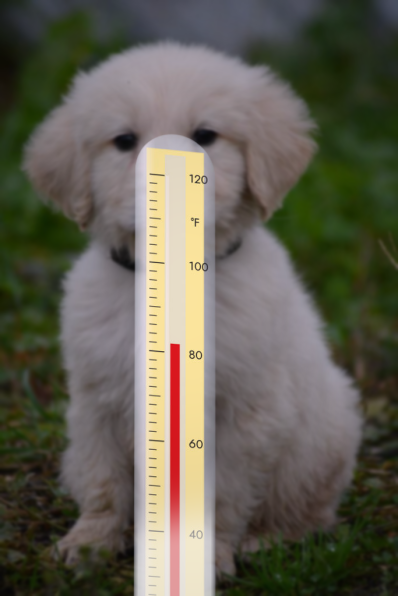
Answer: 82 °F
